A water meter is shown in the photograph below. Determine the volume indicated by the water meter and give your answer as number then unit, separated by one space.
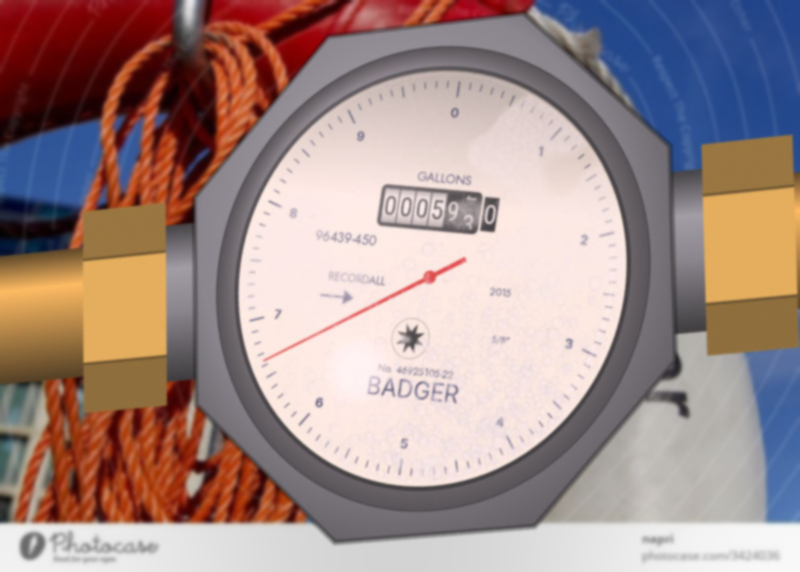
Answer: 5926.6 gal
